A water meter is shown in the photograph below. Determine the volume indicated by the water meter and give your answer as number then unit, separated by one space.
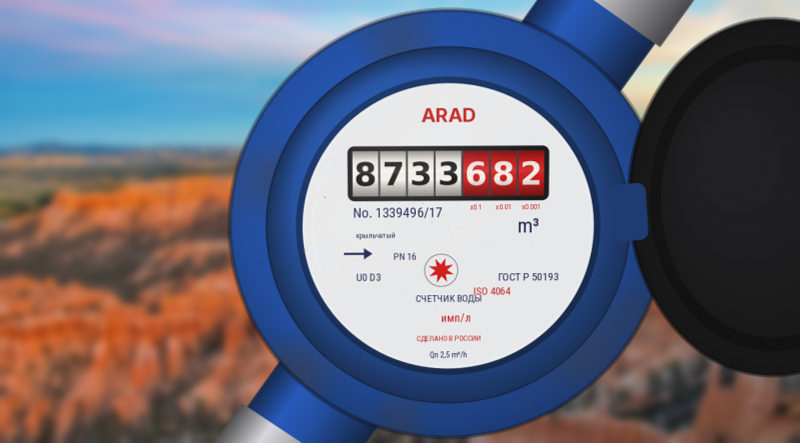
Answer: 8733.682 m³
